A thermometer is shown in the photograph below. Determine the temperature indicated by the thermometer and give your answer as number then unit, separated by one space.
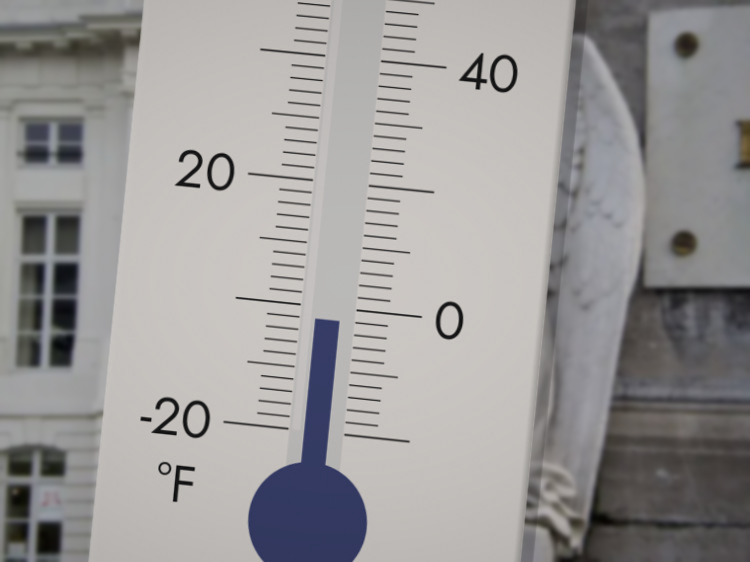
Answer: -2 °F
